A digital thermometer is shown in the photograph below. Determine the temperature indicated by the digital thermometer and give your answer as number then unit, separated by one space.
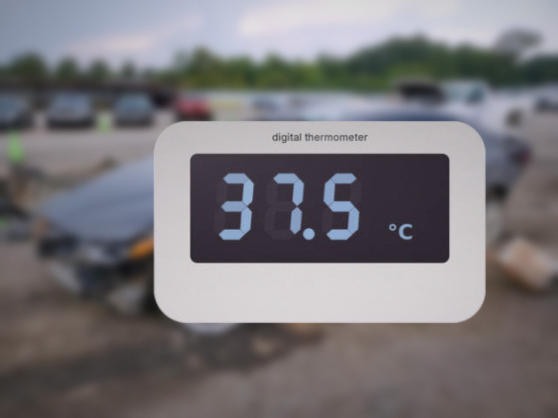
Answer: 37.5 °C
